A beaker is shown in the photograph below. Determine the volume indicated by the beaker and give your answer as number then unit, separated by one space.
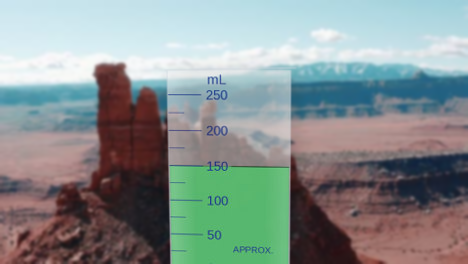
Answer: 150 mL
